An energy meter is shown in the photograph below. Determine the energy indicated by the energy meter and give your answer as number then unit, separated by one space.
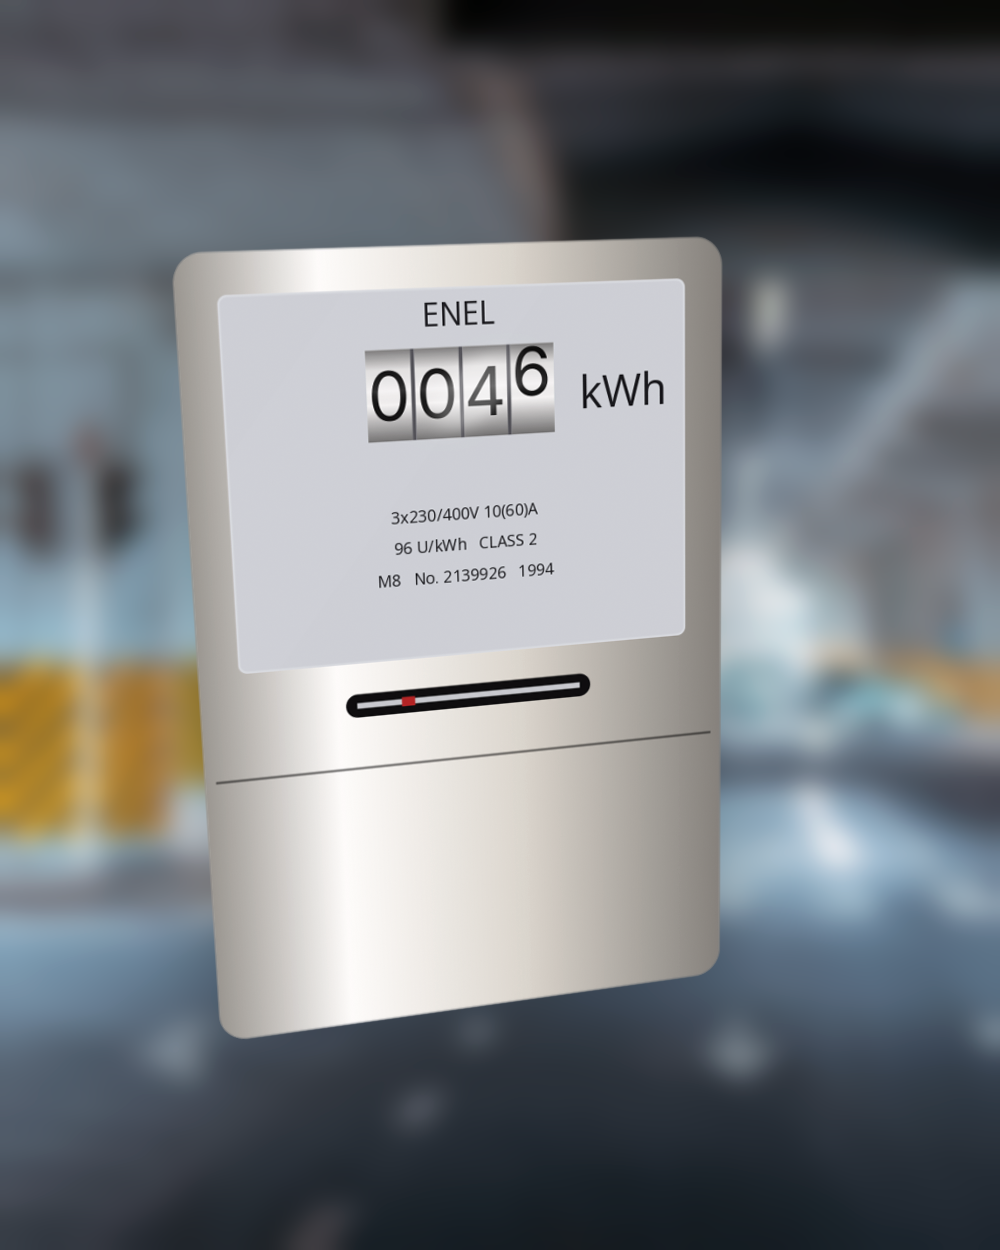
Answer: 46 kWh
